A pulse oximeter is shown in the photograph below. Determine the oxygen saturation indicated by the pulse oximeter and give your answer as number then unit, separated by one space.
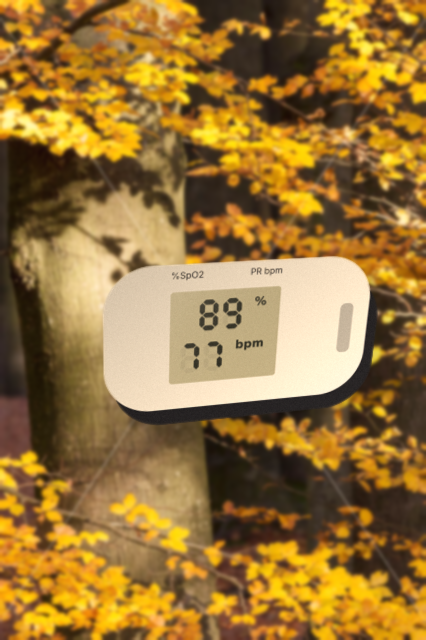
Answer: 89 %
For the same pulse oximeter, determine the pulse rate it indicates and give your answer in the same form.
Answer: 77 bpm
